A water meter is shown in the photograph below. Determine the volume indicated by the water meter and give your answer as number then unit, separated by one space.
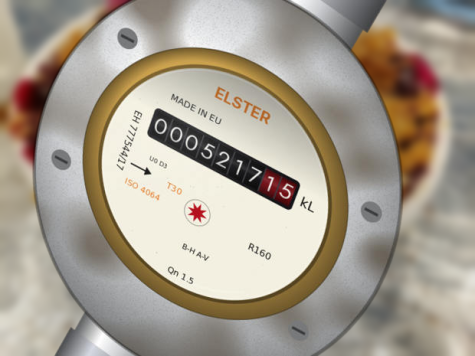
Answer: 5217.15 kL
